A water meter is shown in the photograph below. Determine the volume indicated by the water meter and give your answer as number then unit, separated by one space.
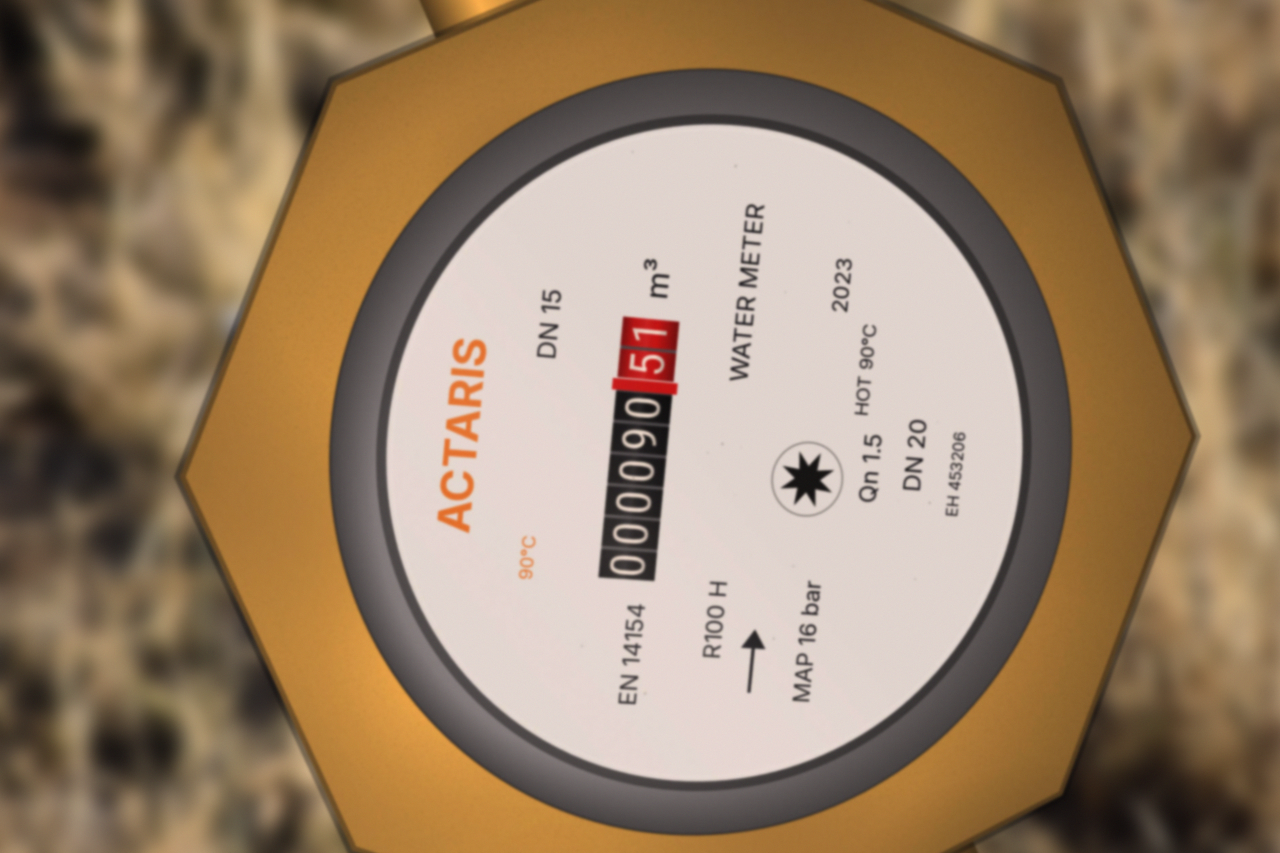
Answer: 90.51 m³
